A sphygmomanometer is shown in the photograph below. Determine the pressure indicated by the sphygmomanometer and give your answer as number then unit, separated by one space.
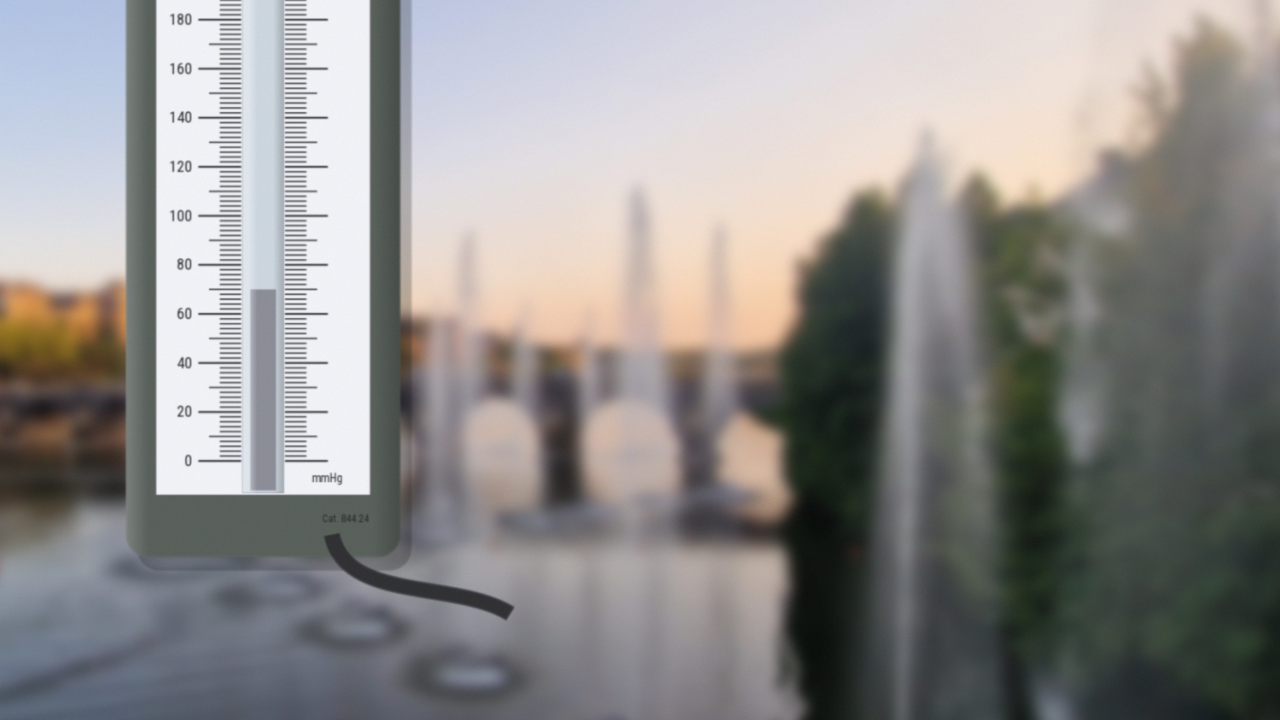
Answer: 70 mmHg
